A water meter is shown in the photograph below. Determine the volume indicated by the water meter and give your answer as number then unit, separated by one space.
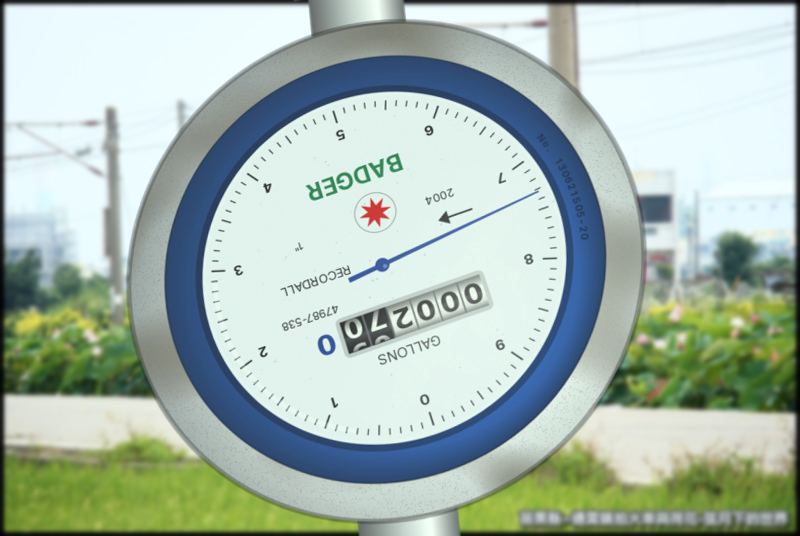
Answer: 2697.3 gal
